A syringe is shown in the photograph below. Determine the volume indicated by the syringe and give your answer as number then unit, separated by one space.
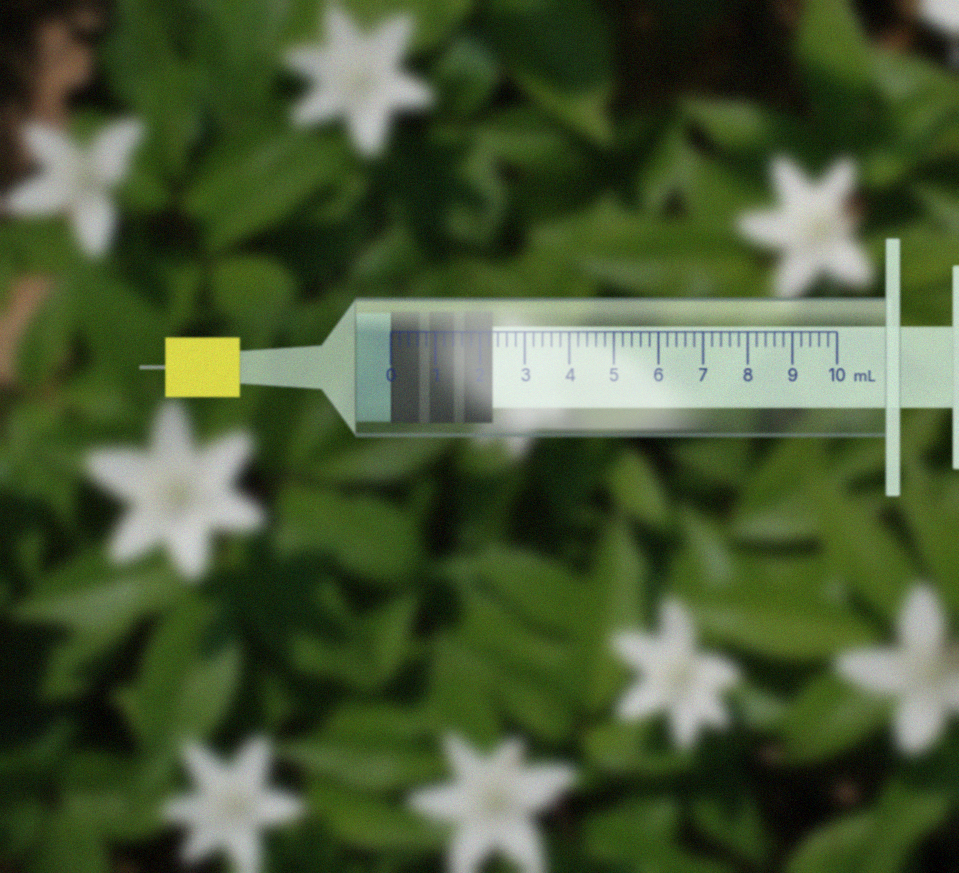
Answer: 0 mL
